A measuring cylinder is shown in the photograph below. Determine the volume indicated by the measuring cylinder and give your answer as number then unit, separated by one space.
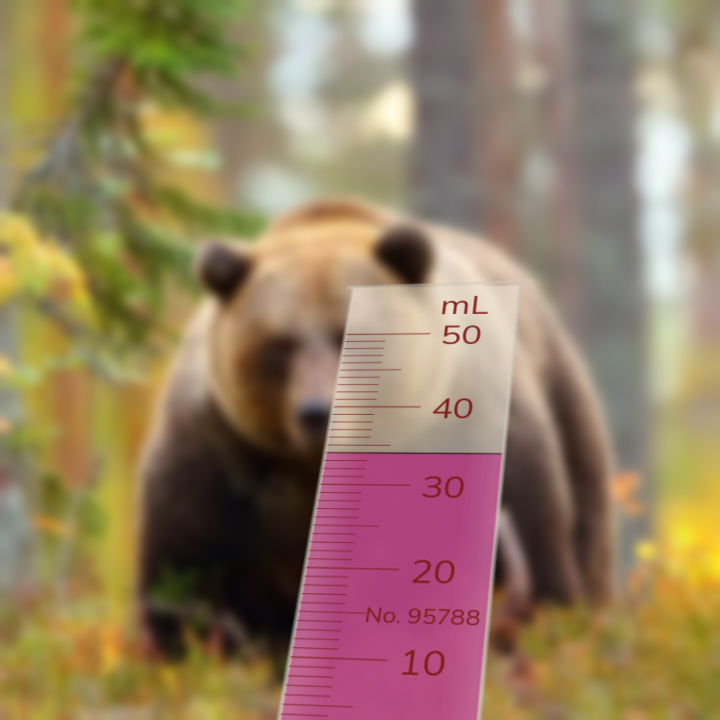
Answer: 34 mL
